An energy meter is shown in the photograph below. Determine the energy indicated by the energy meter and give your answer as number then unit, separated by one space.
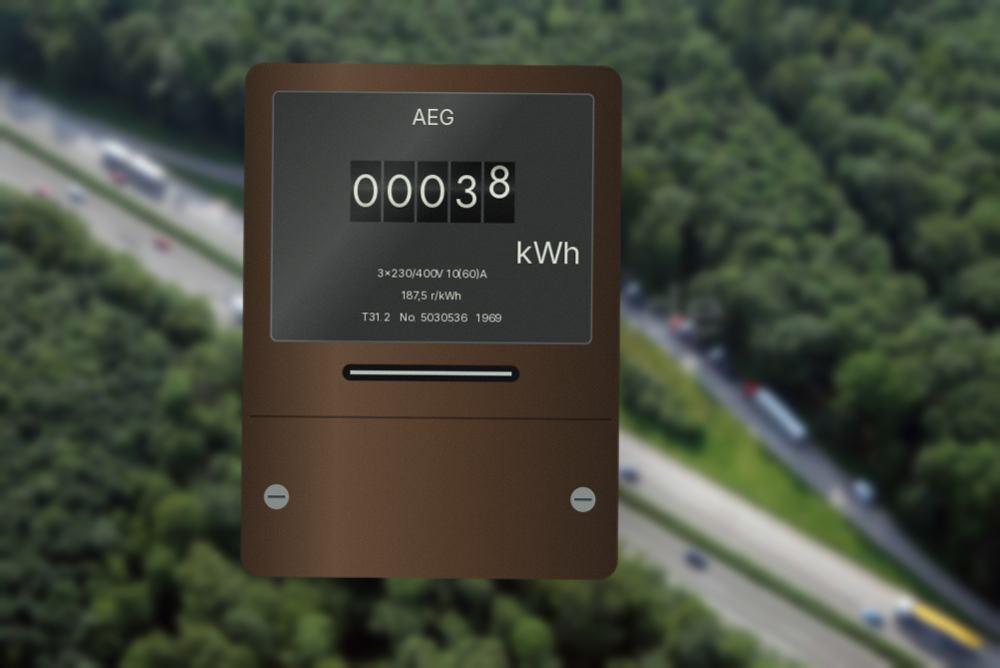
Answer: 38 kWh
